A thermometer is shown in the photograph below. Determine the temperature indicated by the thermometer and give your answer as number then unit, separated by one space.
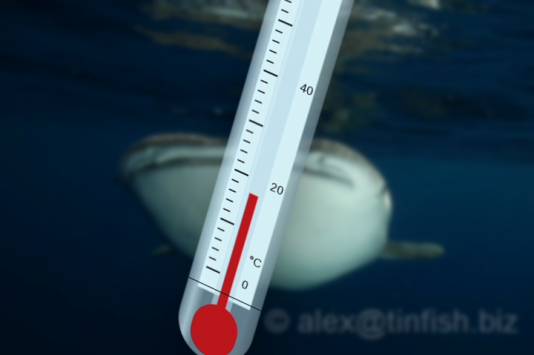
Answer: 17 °C
